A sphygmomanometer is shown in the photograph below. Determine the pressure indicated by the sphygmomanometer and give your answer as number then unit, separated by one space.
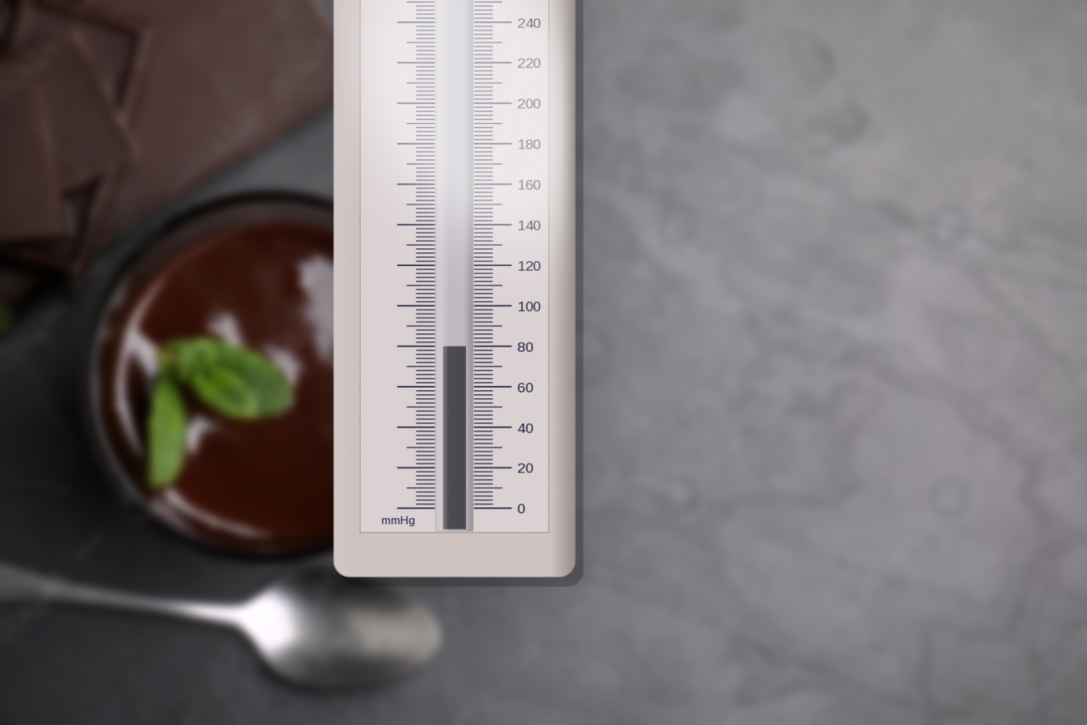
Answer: 80 mmHg
